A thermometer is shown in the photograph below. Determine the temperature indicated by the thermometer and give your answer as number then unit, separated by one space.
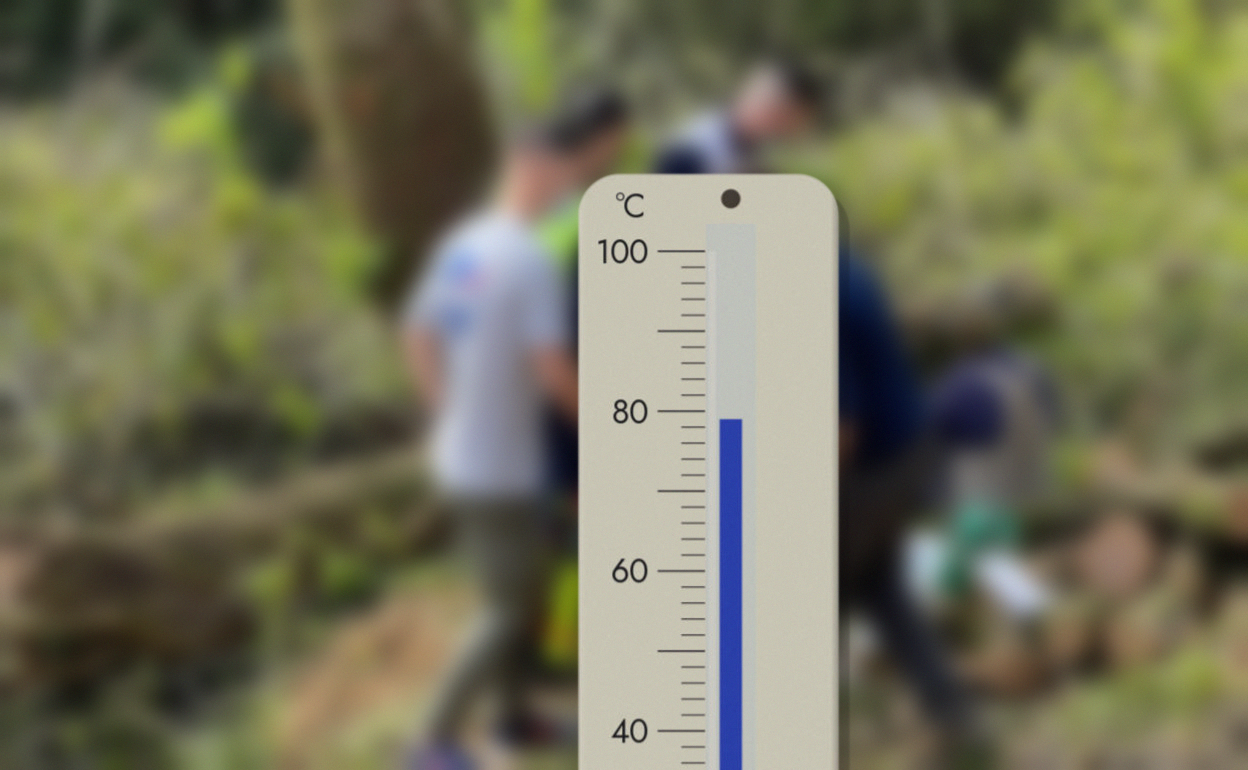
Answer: 79 °C
